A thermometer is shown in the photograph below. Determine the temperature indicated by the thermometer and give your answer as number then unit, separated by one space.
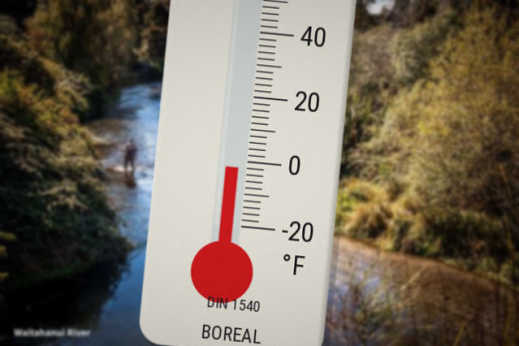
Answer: -2 °F
